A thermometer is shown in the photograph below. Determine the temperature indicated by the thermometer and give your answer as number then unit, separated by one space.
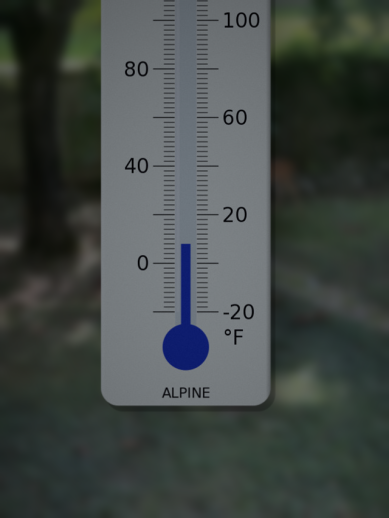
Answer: 8 °F
